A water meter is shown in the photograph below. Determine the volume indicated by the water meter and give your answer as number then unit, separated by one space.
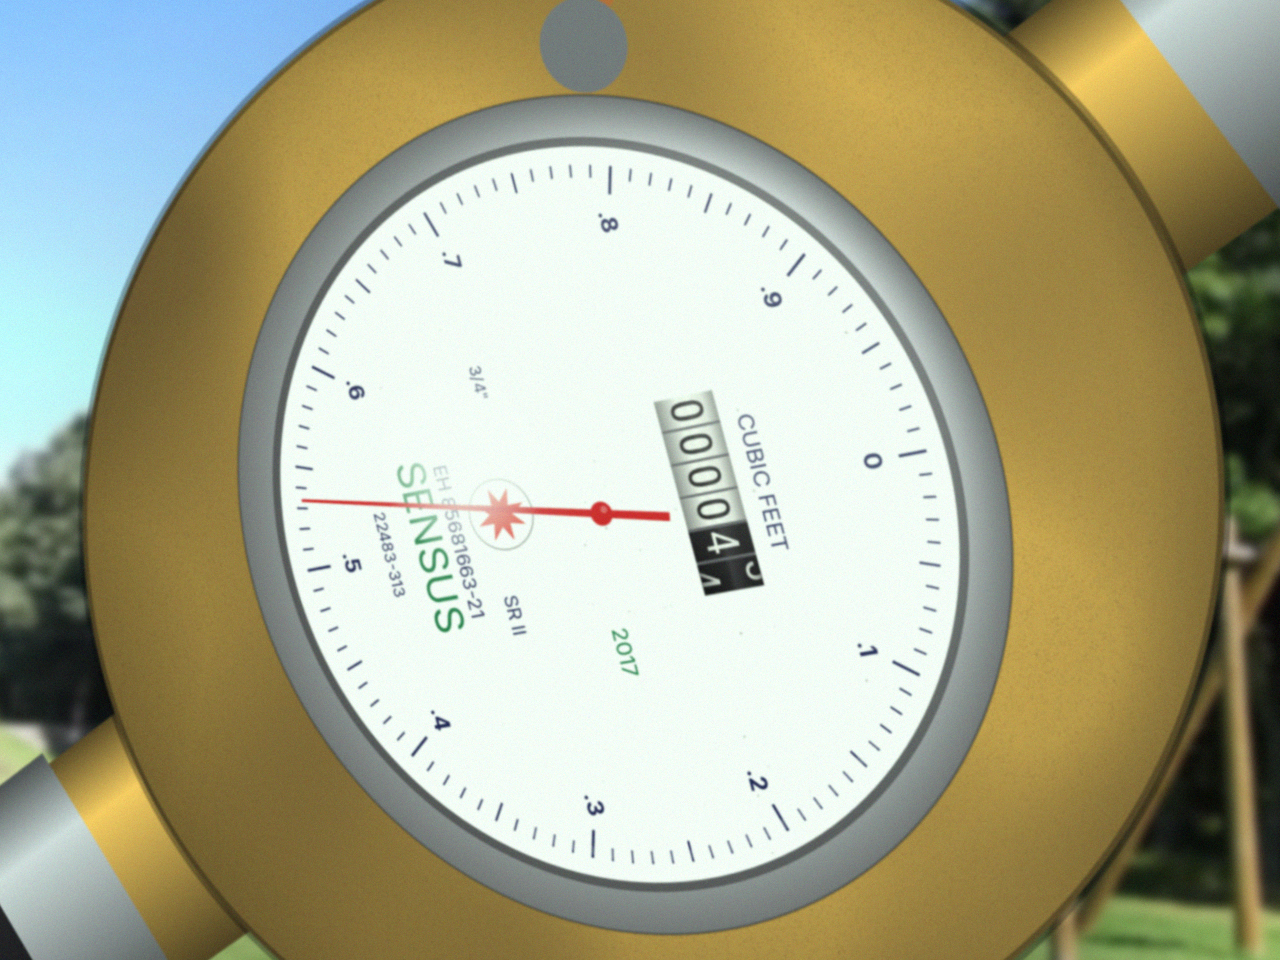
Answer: 43.53 ft³
